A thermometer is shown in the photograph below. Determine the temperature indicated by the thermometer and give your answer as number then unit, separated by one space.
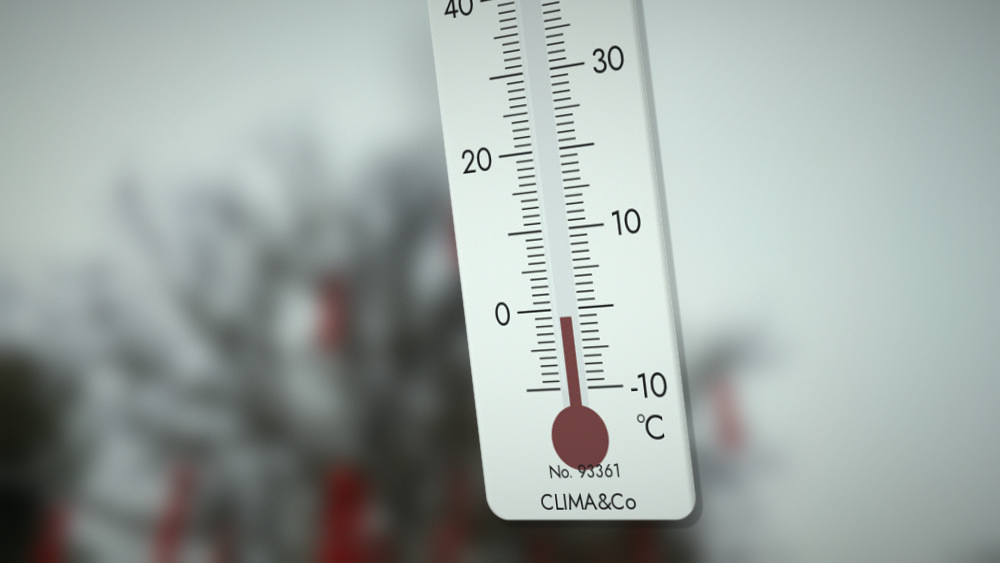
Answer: -1 °C
